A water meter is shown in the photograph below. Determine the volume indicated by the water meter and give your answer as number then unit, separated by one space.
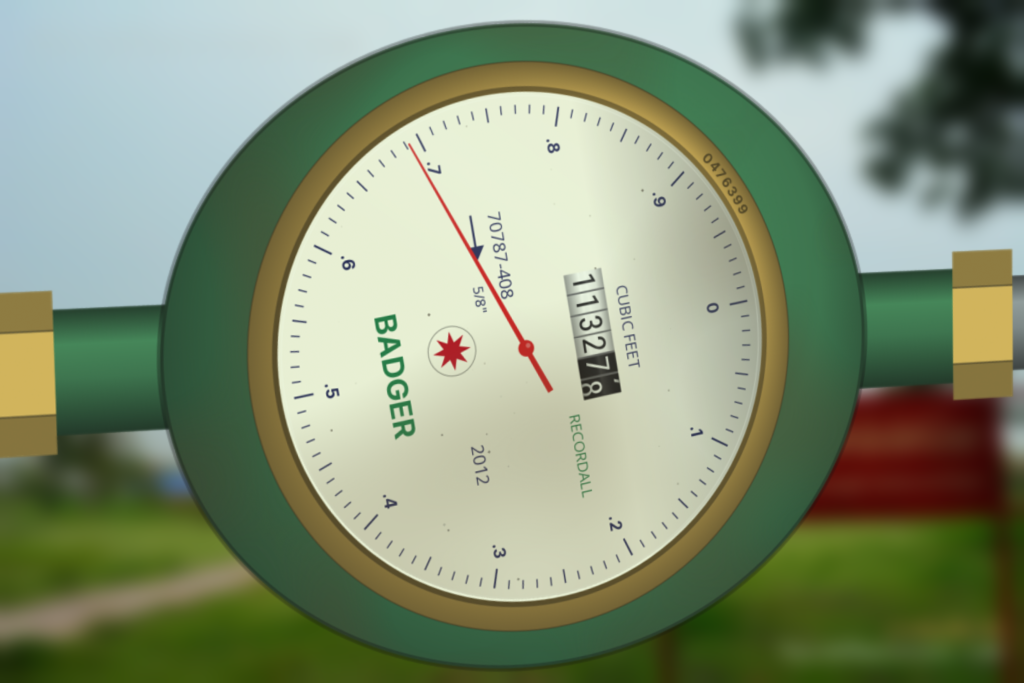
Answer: 113277.69 ft³
